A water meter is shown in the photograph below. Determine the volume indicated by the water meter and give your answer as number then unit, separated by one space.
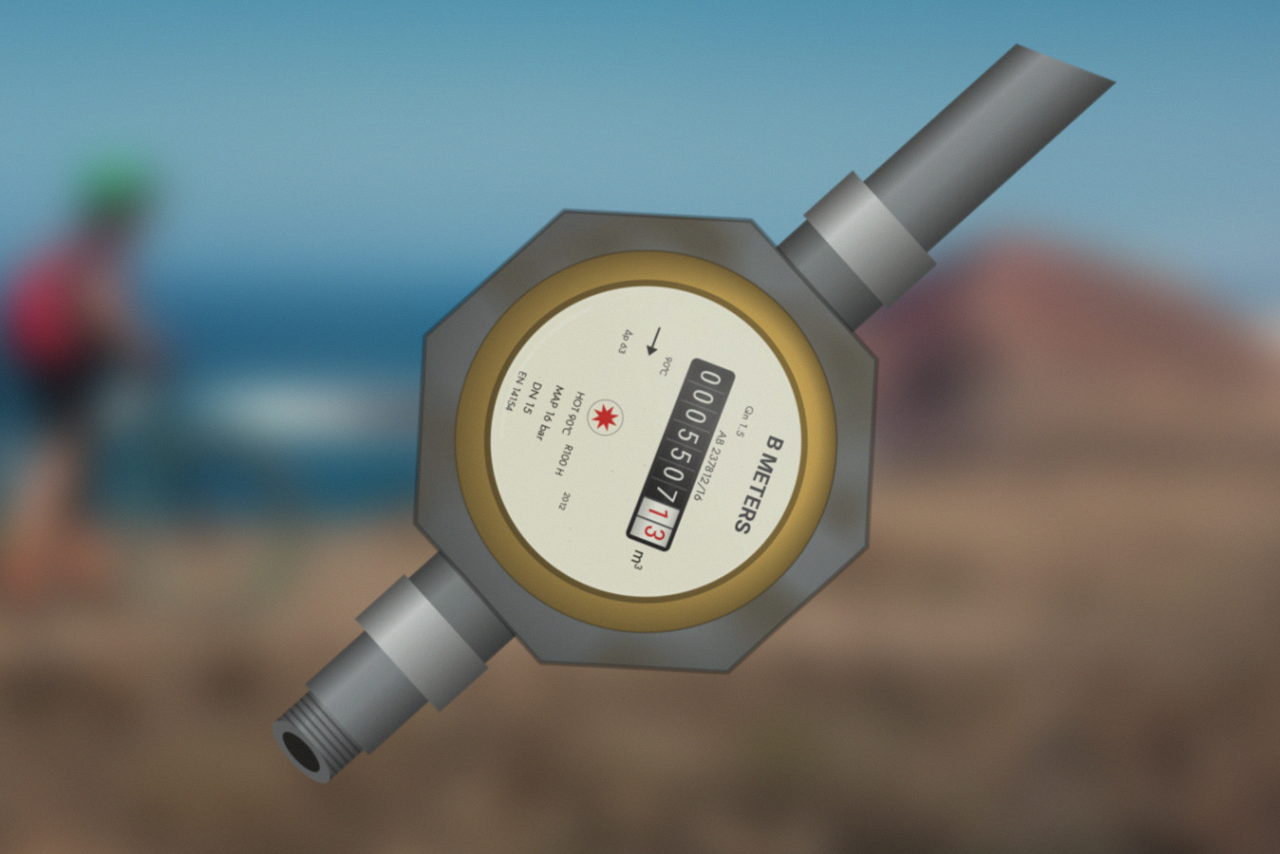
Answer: 5507.13 m³
